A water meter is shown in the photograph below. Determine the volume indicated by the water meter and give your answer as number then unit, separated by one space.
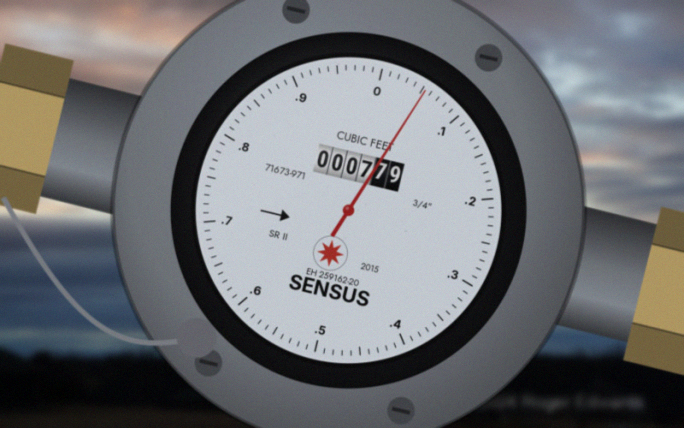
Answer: 779.05 ft³
